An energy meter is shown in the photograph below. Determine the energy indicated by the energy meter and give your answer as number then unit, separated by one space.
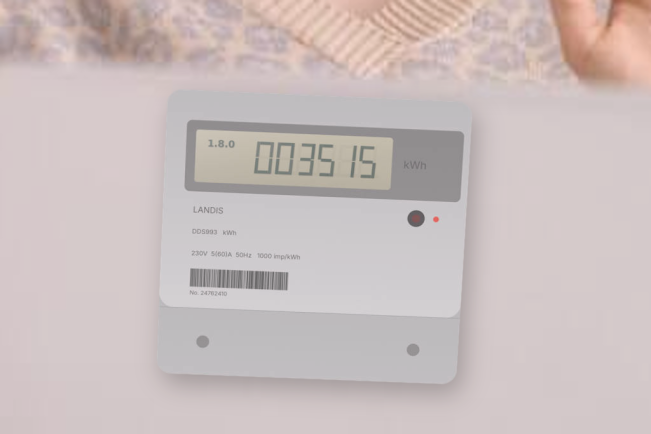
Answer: 3515 kWh
